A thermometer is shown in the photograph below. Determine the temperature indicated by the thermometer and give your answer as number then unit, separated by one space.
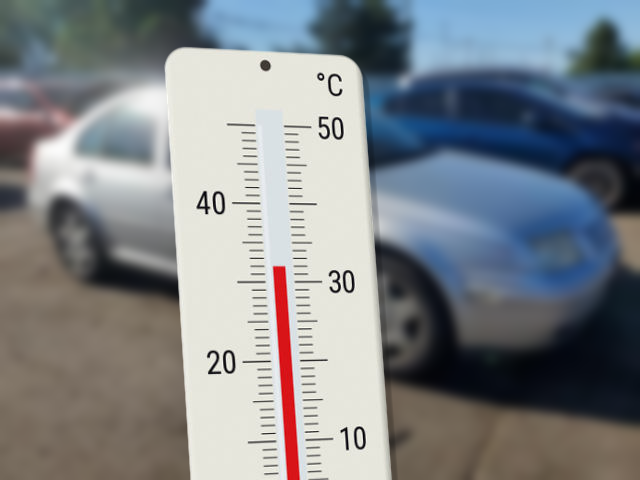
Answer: 32 °C
